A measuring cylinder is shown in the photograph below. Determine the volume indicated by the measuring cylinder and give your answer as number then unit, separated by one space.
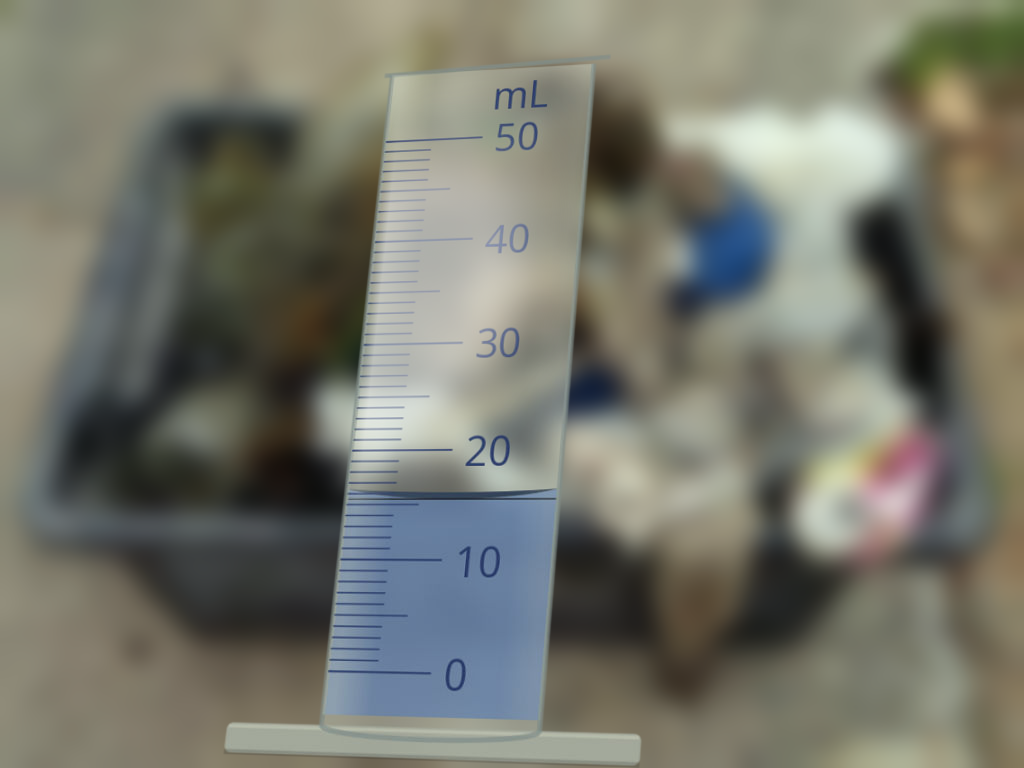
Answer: 15.5 mL
